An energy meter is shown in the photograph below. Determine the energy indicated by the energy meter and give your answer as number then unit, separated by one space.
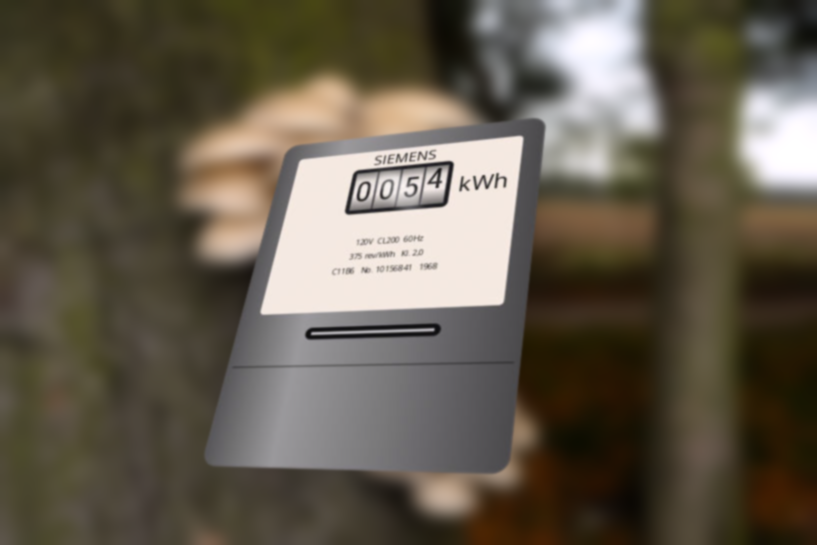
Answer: 54 kWh
